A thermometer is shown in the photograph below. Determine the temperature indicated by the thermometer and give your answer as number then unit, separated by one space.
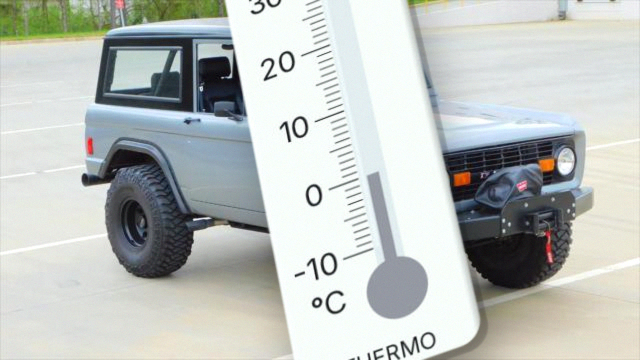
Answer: 0 °C
